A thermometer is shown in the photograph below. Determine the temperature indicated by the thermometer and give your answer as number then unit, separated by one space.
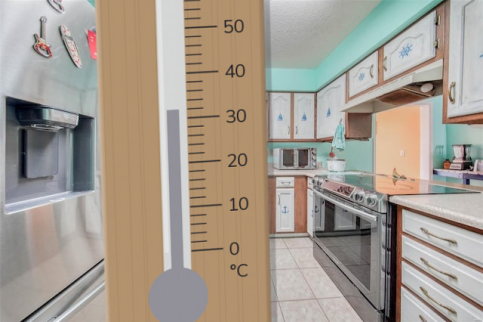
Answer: 32 °C
